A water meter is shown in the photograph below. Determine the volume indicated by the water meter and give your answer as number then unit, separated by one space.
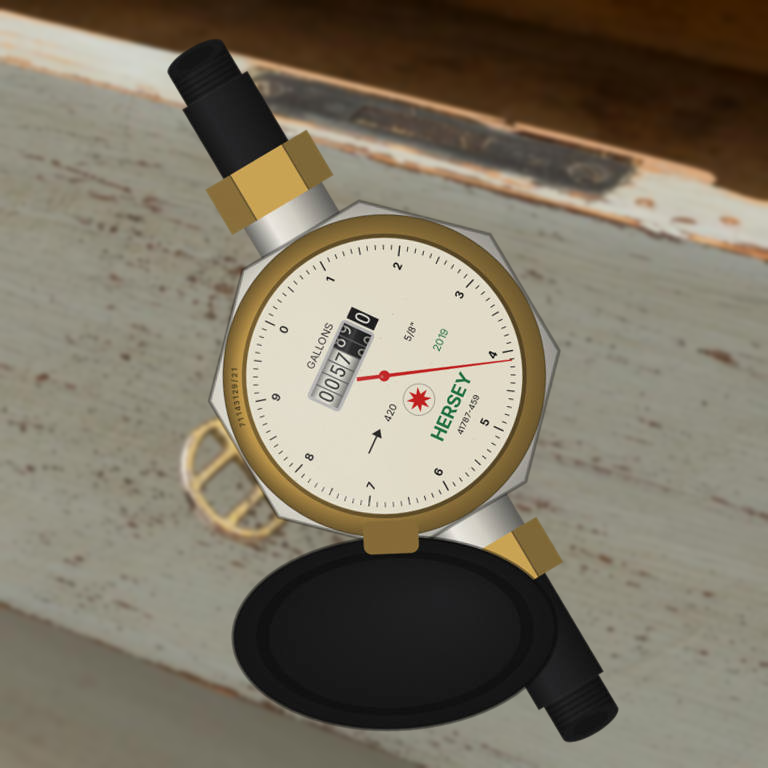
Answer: 57894.1 gal
